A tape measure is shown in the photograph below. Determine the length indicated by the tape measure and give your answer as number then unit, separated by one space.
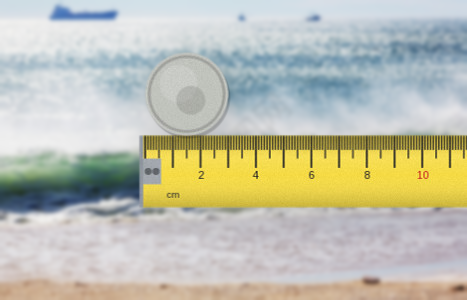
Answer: 3 cm
